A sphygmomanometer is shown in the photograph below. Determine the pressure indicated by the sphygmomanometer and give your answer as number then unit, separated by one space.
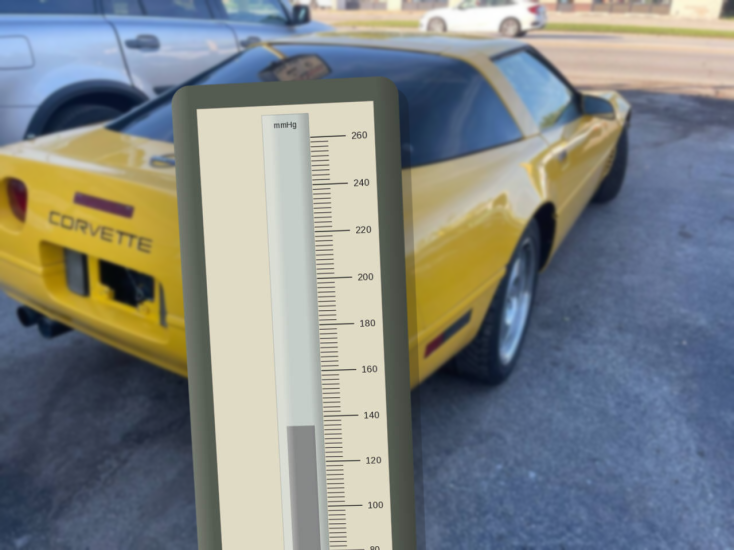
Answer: 136 mmHg
